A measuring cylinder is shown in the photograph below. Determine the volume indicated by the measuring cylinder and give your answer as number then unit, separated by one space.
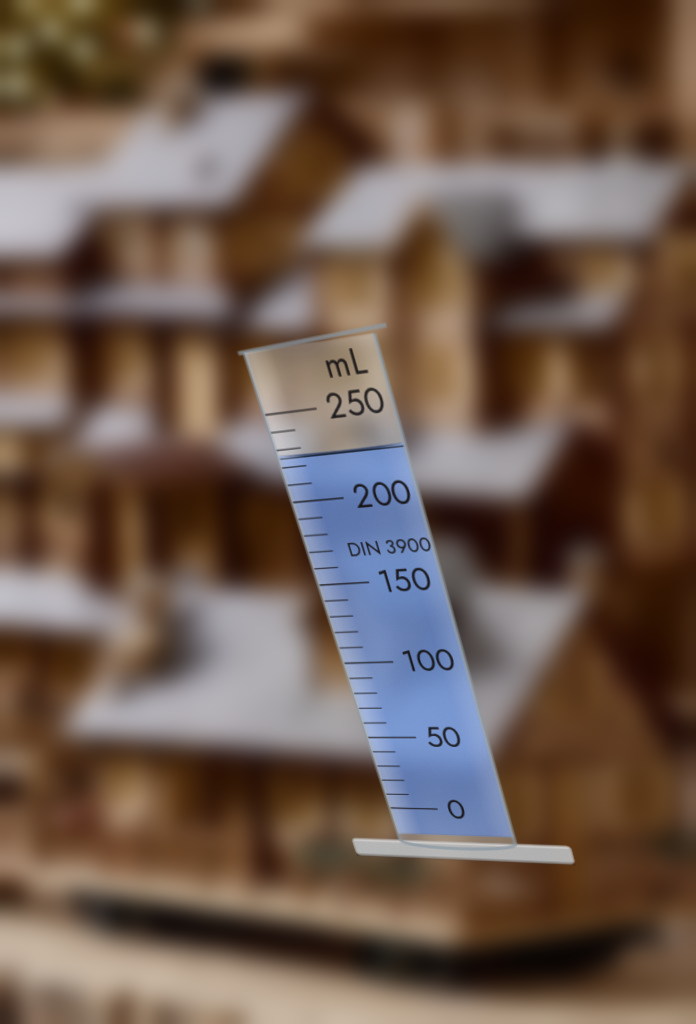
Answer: 225 mL
